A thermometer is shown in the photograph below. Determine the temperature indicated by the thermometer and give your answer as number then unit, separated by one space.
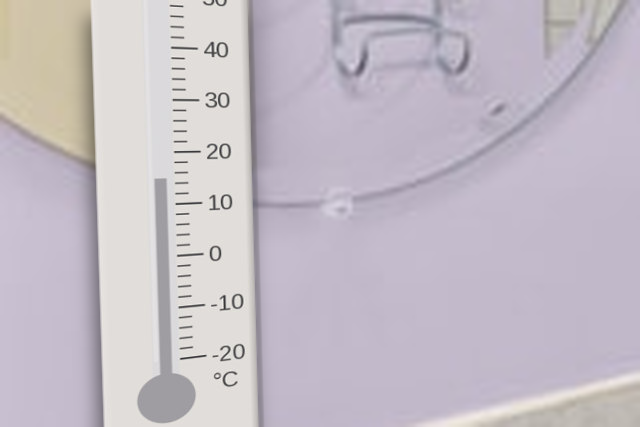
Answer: 15 °C
